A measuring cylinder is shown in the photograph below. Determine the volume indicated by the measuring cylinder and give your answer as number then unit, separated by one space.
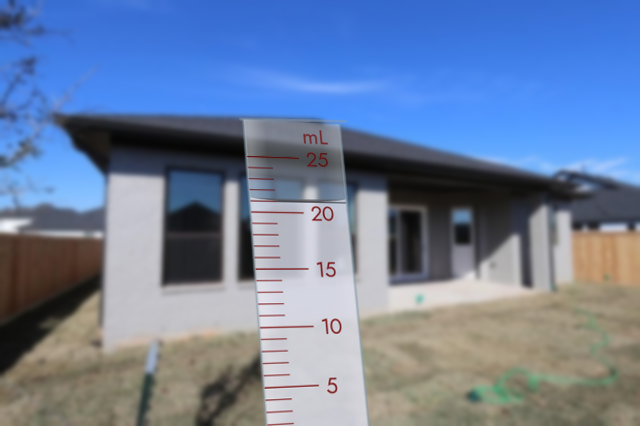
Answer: 21 mL
